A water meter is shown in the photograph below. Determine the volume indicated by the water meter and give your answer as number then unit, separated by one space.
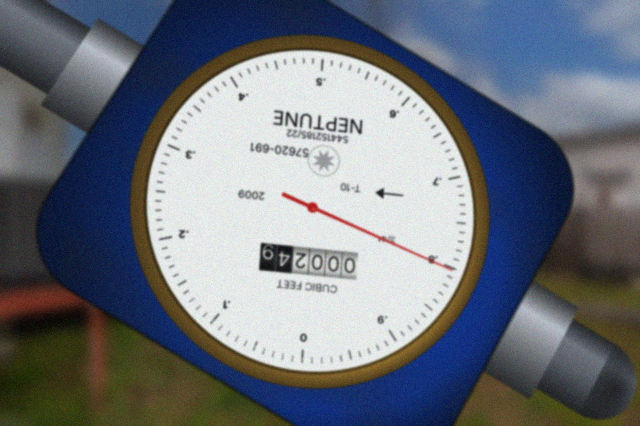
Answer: 248.80 ft³
